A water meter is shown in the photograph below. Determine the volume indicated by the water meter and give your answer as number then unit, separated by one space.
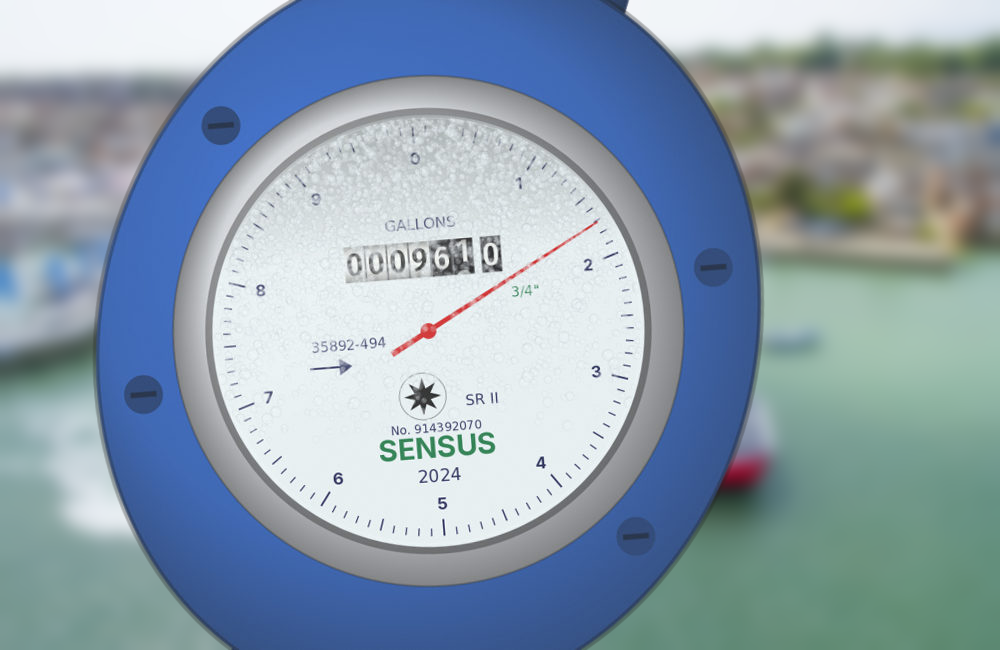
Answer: 9611.7 gal
